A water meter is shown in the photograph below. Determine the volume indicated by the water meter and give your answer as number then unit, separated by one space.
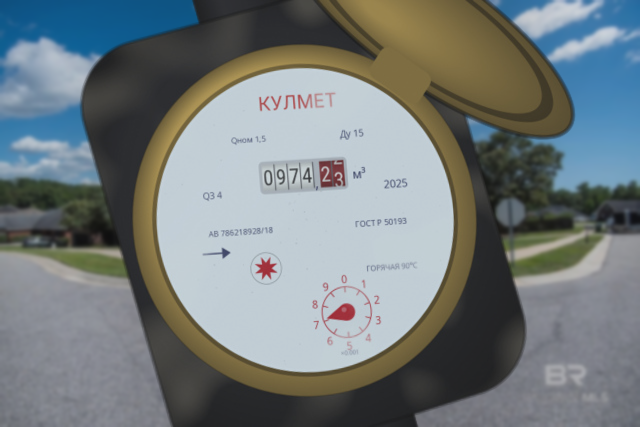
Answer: 974.227 m³
